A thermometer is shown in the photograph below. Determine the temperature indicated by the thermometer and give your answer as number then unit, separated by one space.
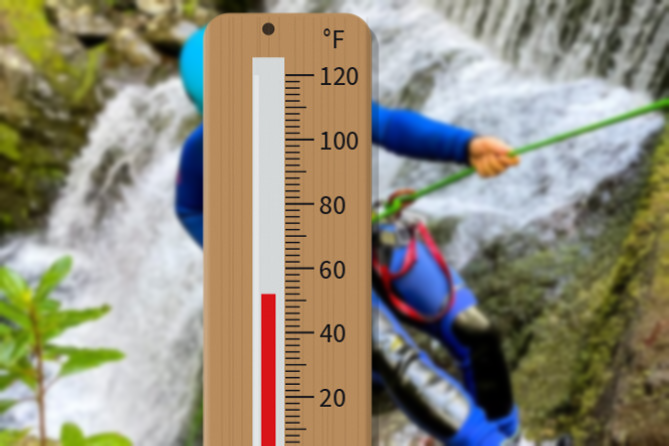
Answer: 52 °F
